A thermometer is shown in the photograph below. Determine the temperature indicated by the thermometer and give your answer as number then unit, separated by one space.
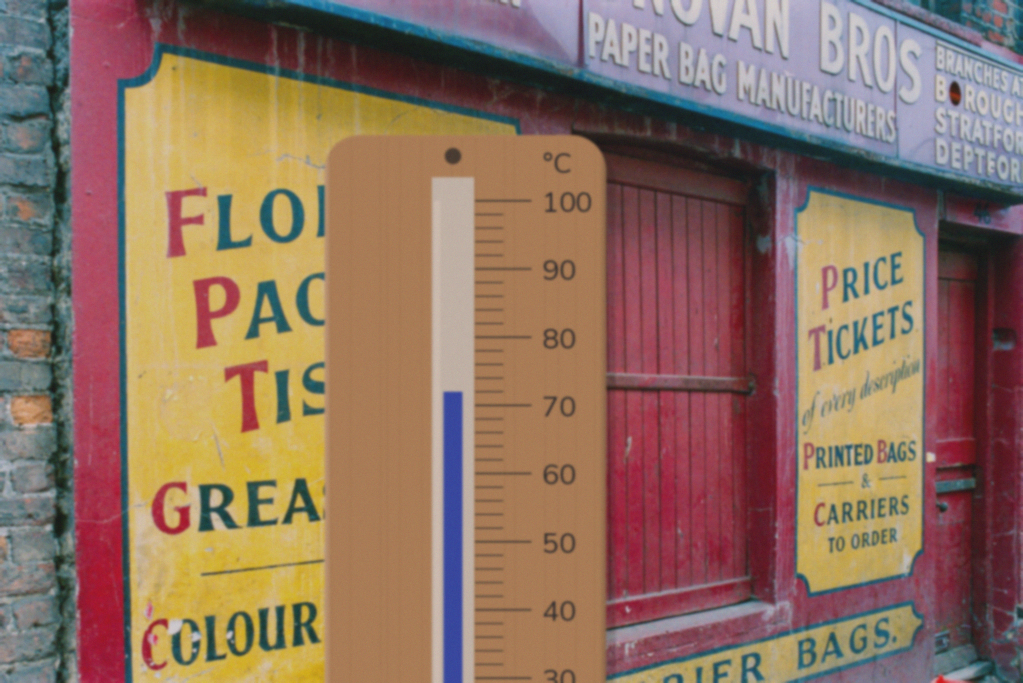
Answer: 72 °C
